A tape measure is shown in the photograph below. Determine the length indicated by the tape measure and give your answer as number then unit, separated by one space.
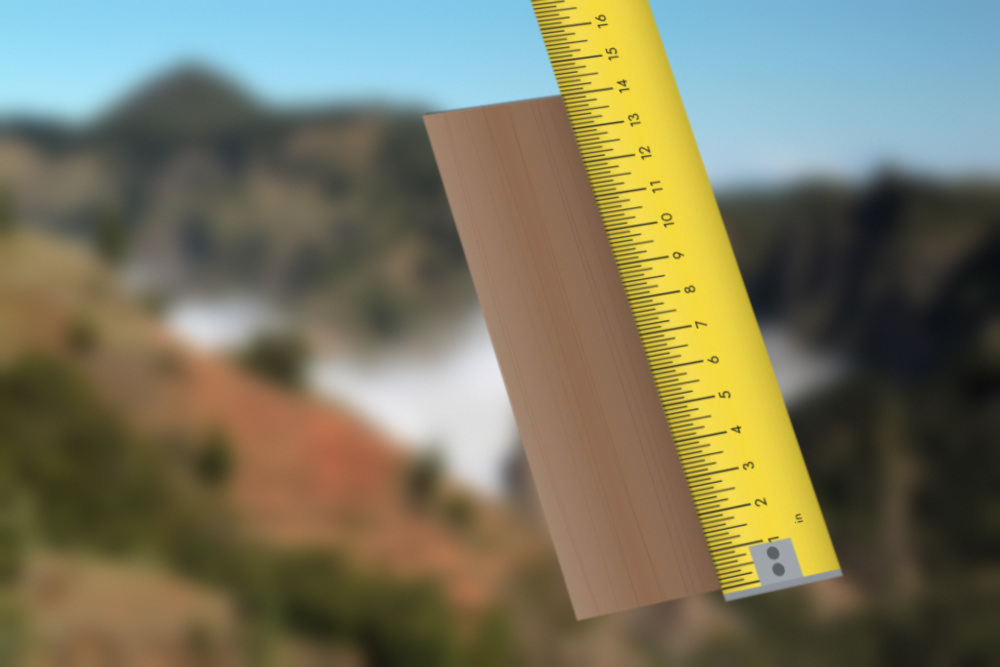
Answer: 14 in
